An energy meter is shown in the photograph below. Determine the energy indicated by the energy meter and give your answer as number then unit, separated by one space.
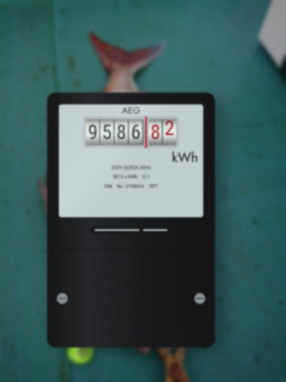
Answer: 9586.82 kWh
